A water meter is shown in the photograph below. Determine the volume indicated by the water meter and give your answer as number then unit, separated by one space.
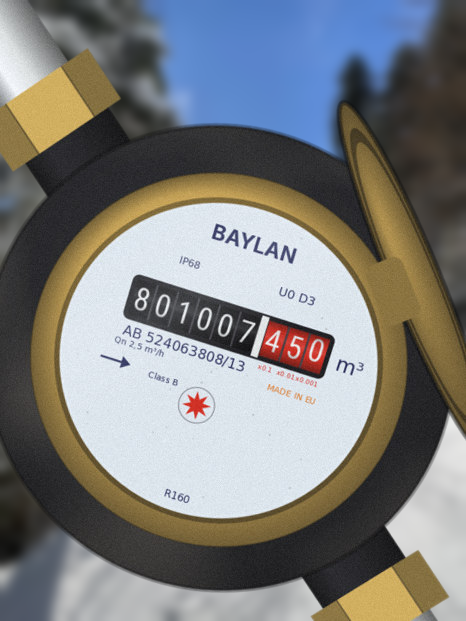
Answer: 801007.450 m³
